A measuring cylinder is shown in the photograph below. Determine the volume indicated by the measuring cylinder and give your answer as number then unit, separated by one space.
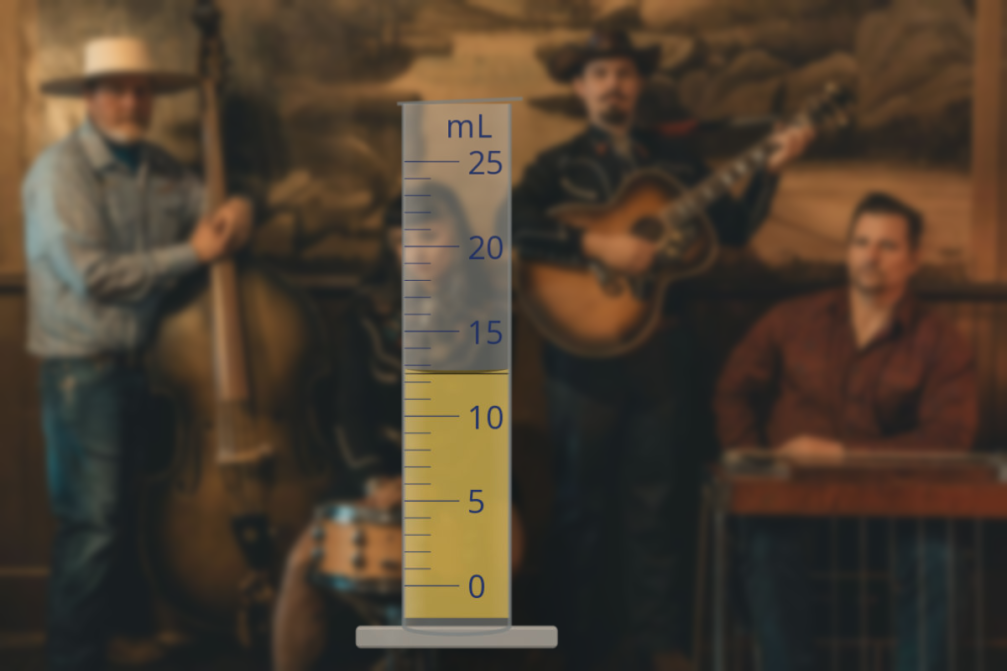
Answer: 12.5 mL
